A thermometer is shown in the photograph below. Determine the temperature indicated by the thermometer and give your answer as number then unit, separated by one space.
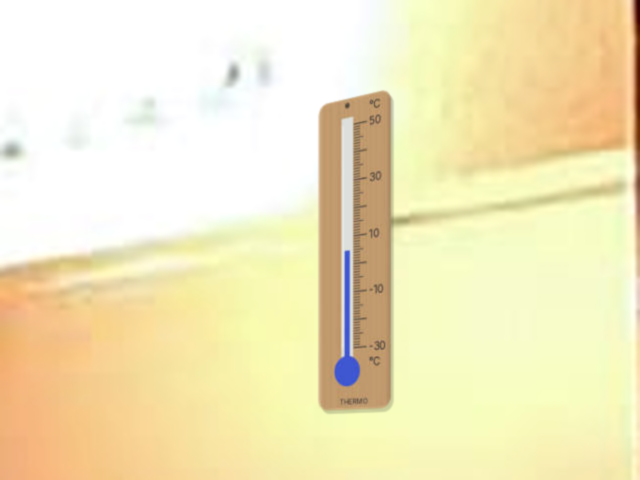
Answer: 5 °C
